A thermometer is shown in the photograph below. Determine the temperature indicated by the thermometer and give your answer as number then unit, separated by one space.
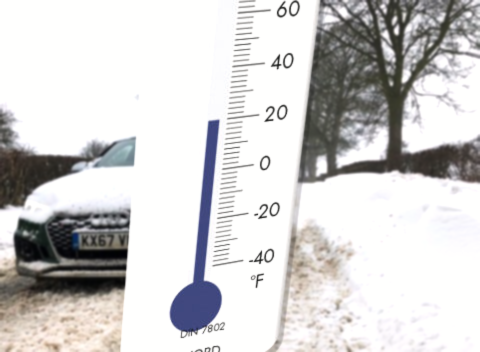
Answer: 20 °F
